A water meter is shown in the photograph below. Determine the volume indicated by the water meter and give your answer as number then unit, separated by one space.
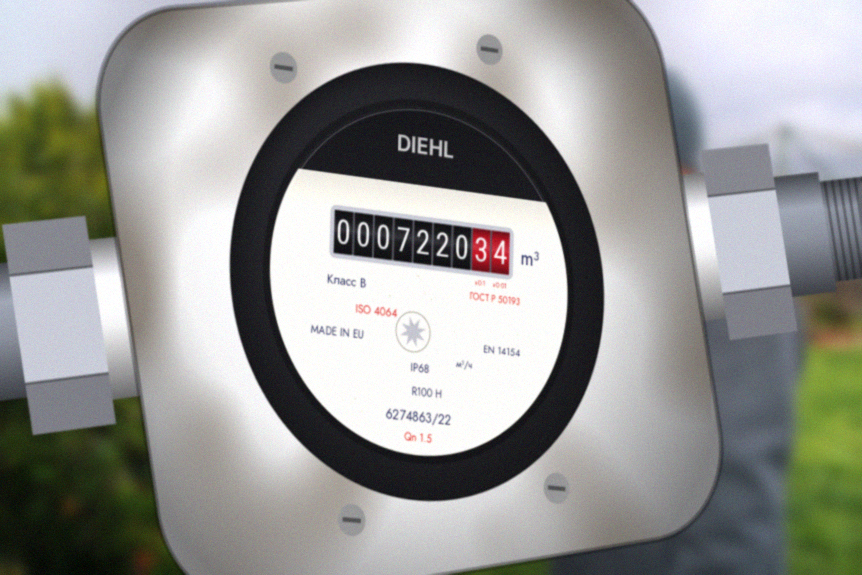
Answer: 7220.34 m³
